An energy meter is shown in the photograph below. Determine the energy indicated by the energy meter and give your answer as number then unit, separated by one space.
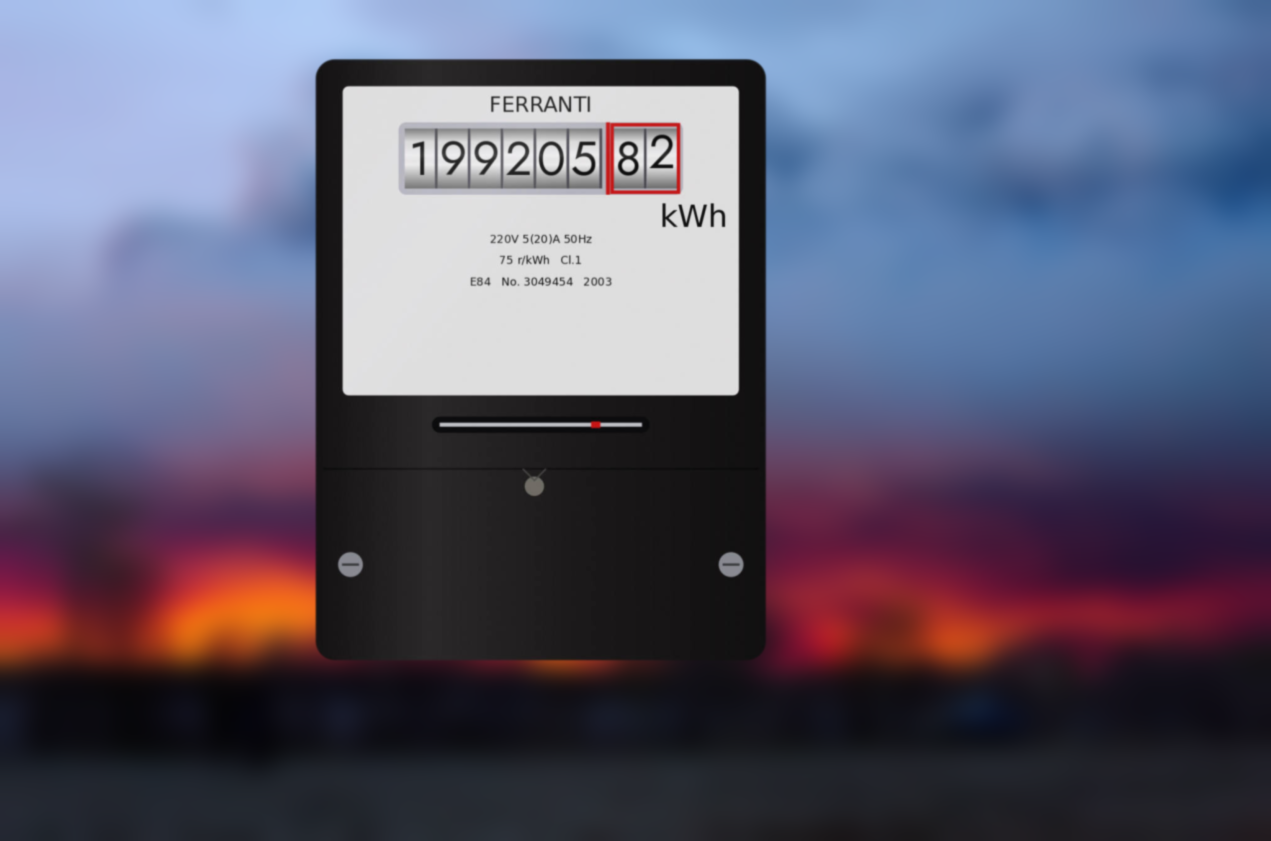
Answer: 199205.82 kWh
